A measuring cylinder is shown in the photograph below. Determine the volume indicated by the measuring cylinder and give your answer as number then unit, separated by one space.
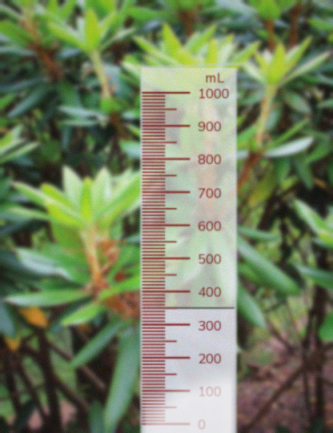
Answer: 350 mL
